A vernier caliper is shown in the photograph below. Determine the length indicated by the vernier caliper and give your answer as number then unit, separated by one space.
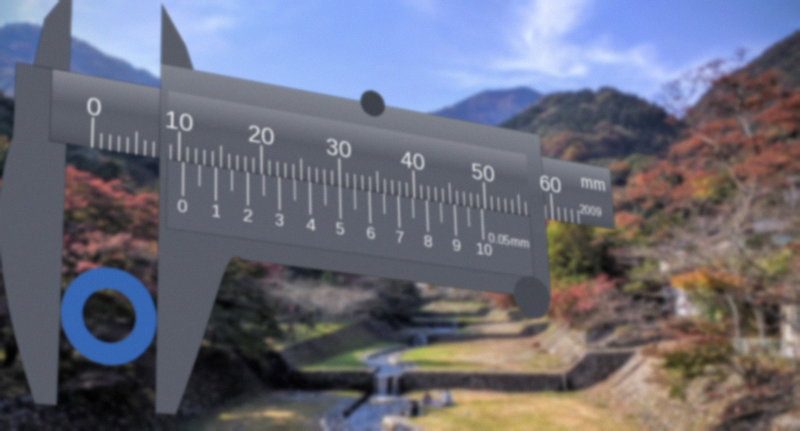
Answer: 10.5 mm
